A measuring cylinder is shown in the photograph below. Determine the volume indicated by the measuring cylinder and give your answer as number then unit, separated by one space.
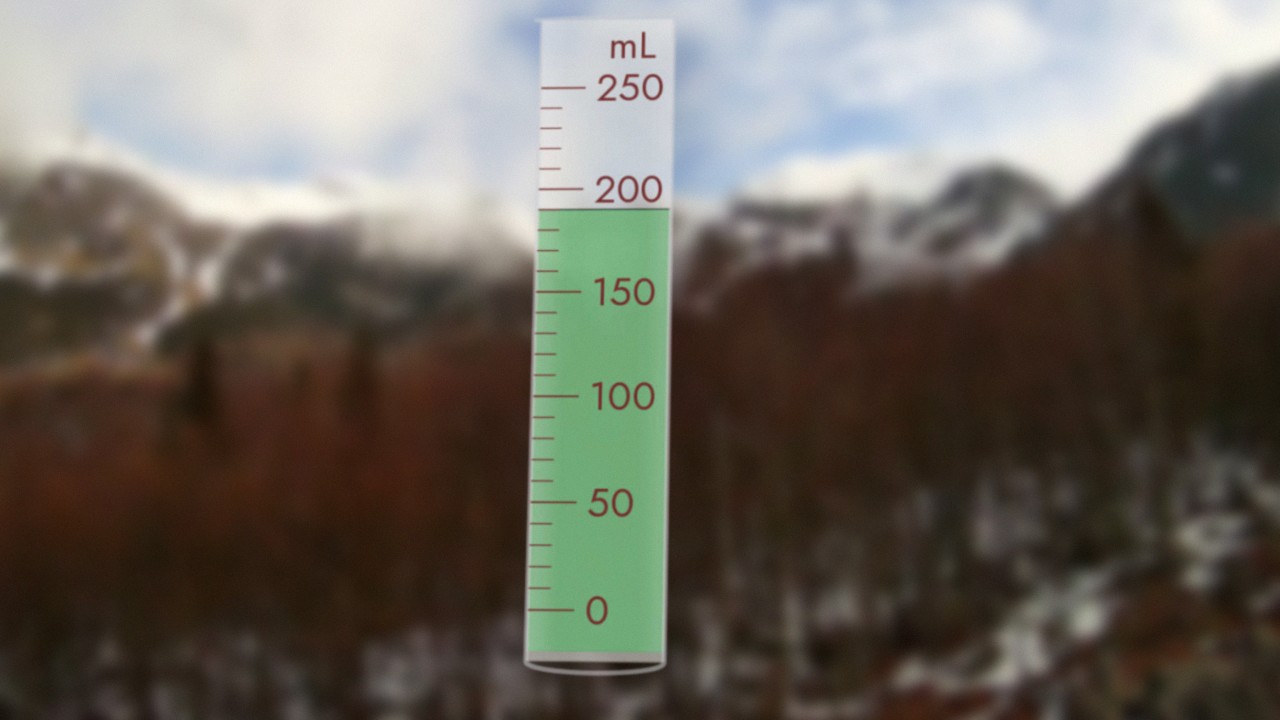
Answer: 190 mL
